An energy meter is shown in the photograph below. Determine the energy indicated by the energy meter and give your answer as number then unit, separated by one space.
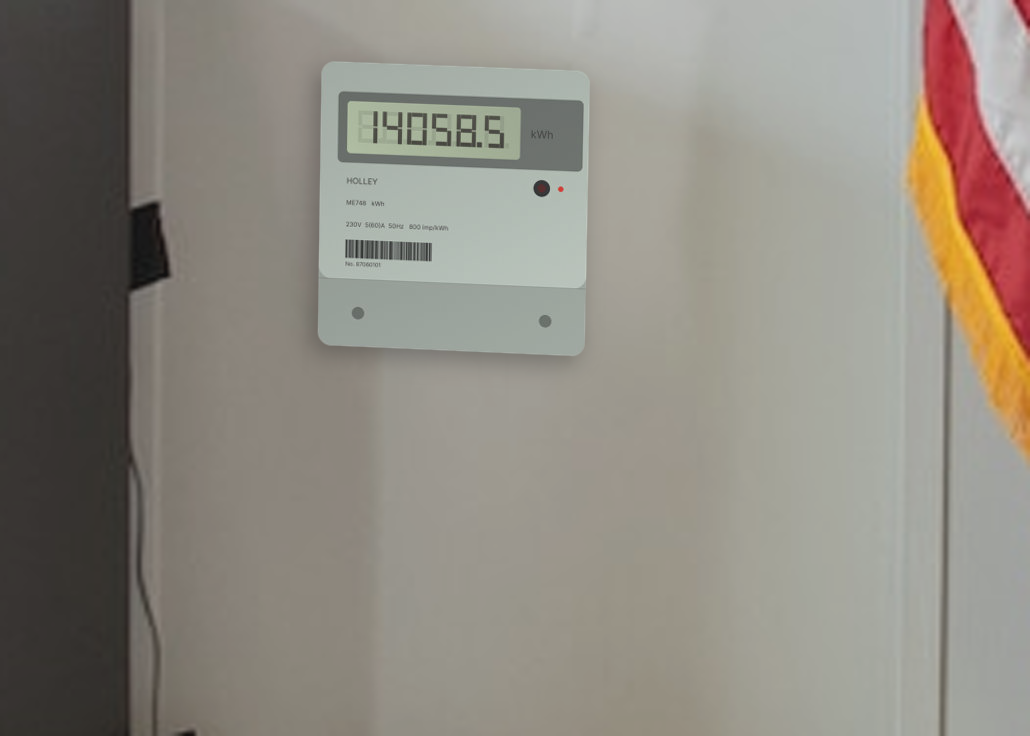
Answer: 14058.5 kWh
